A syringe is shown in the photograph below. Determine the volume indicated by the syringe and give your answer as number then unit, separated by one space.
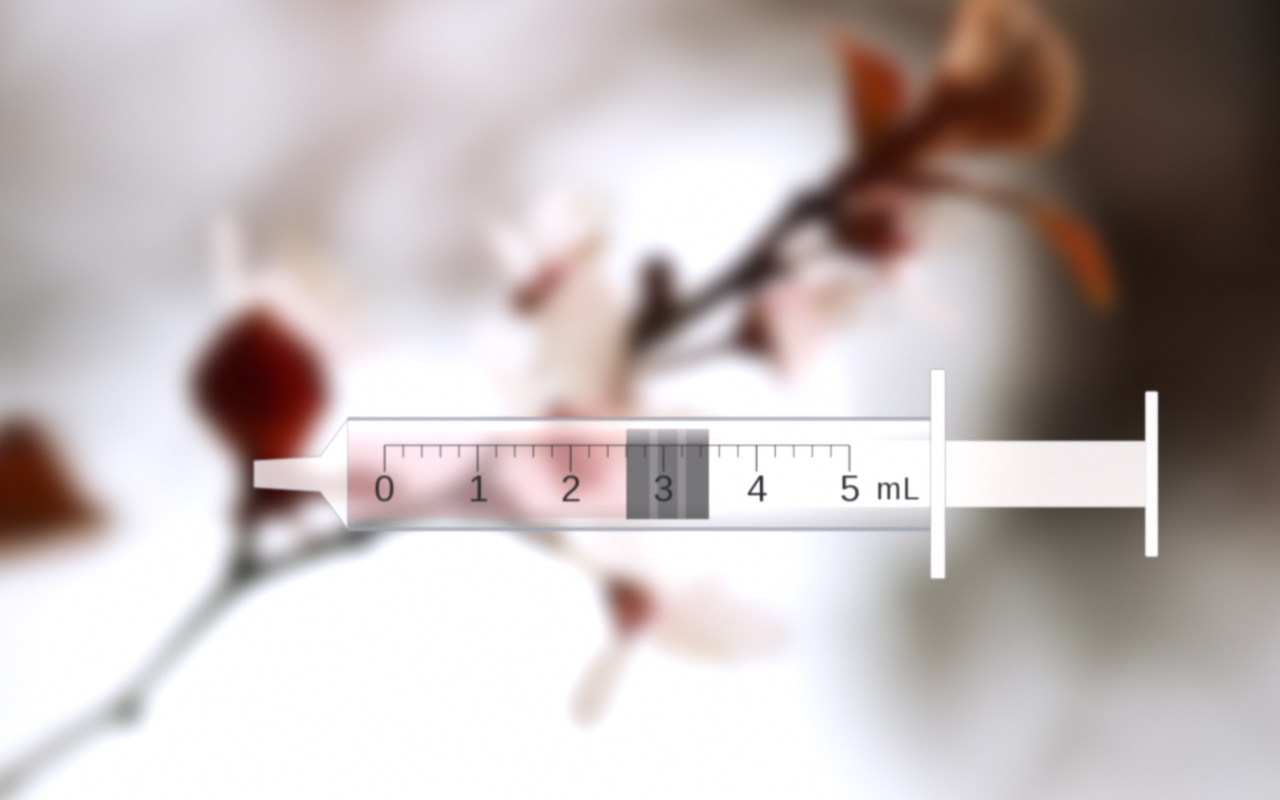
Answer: 2.6 mL
